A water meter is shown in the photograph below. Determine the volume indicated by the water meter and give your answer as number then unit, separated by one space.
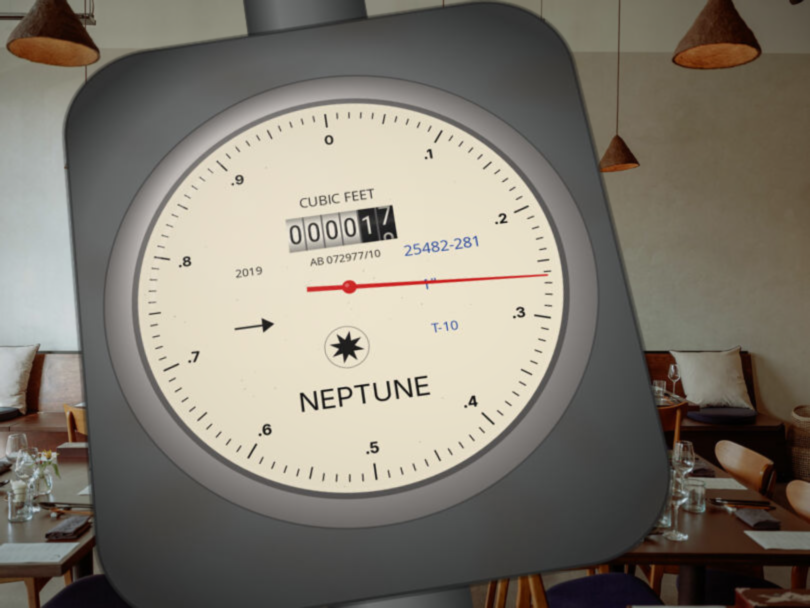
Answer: 17.26 ft³
